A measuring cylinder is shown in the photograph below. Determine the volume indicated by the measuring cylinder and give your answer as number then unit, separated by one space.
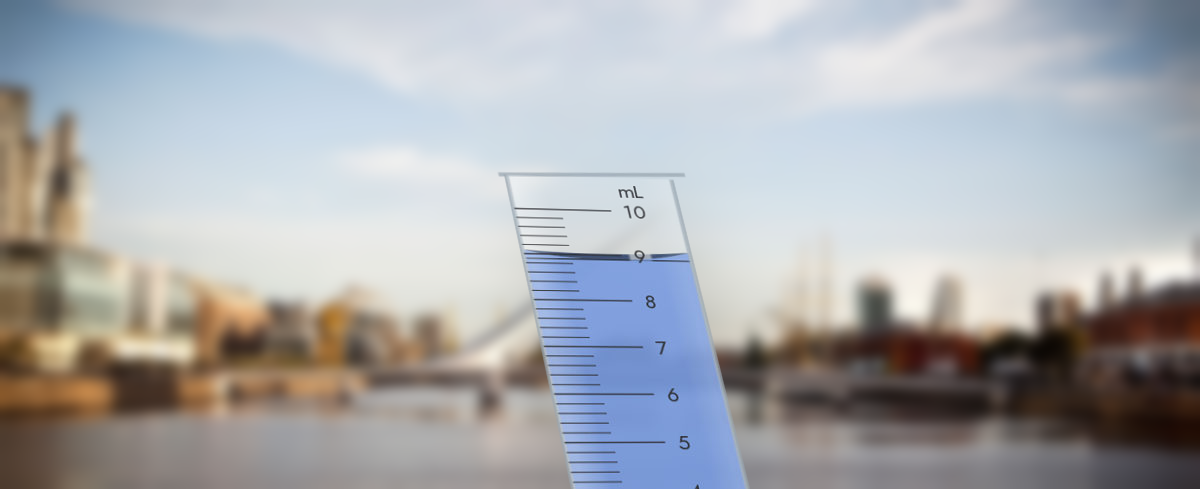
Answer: 8.9 mL
